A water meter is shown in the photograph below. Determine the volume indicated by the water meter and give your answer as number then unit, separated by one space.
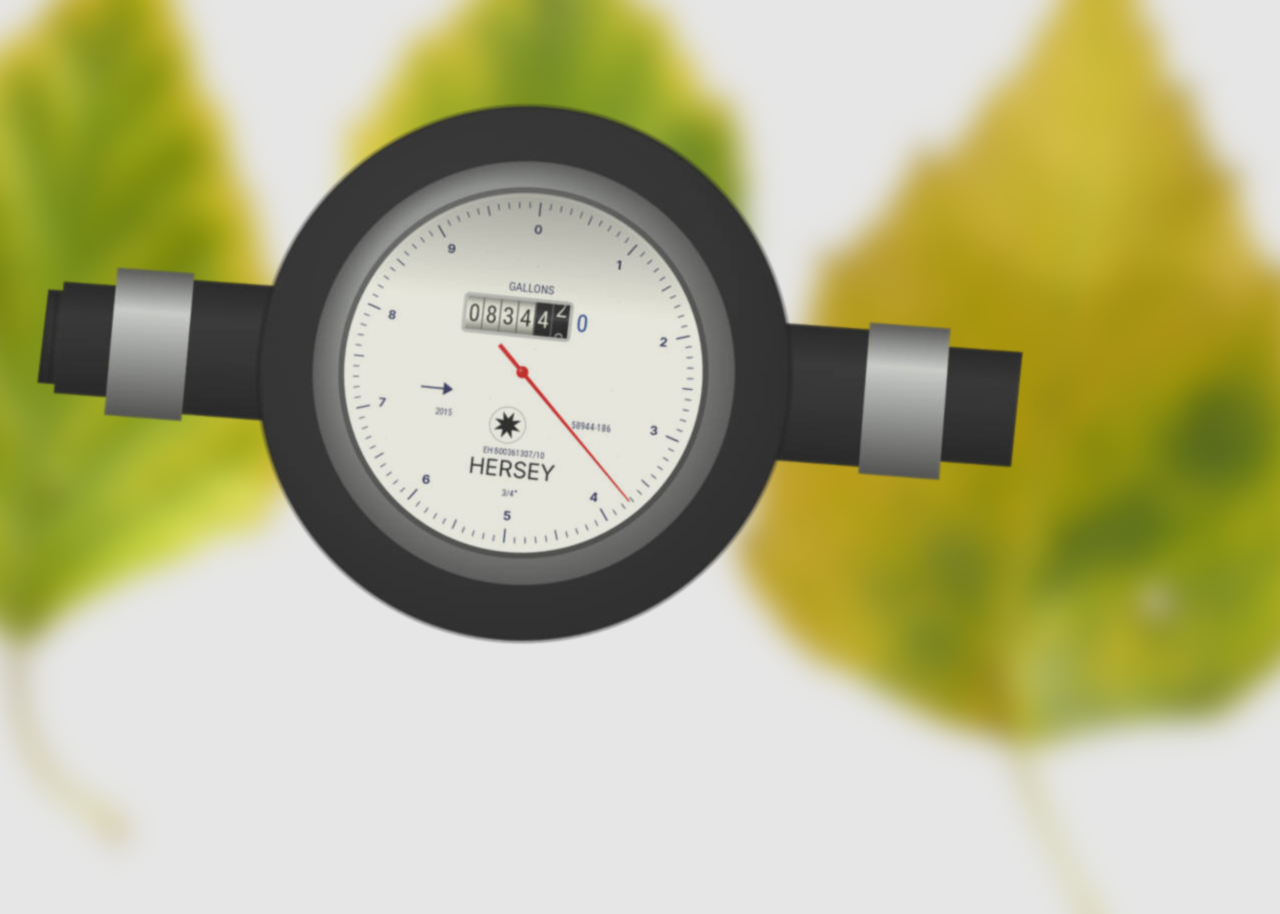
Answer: 834423.7 gal
